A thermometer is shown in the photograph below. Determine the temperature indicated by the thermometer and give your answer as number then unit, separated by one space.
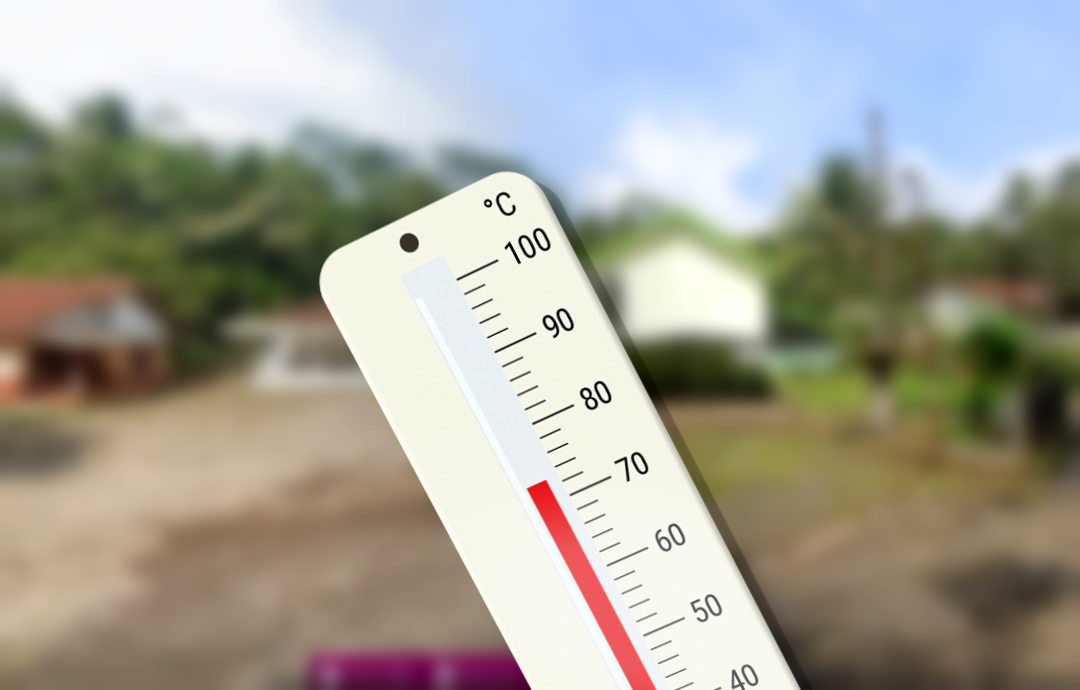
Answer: 73 °C
